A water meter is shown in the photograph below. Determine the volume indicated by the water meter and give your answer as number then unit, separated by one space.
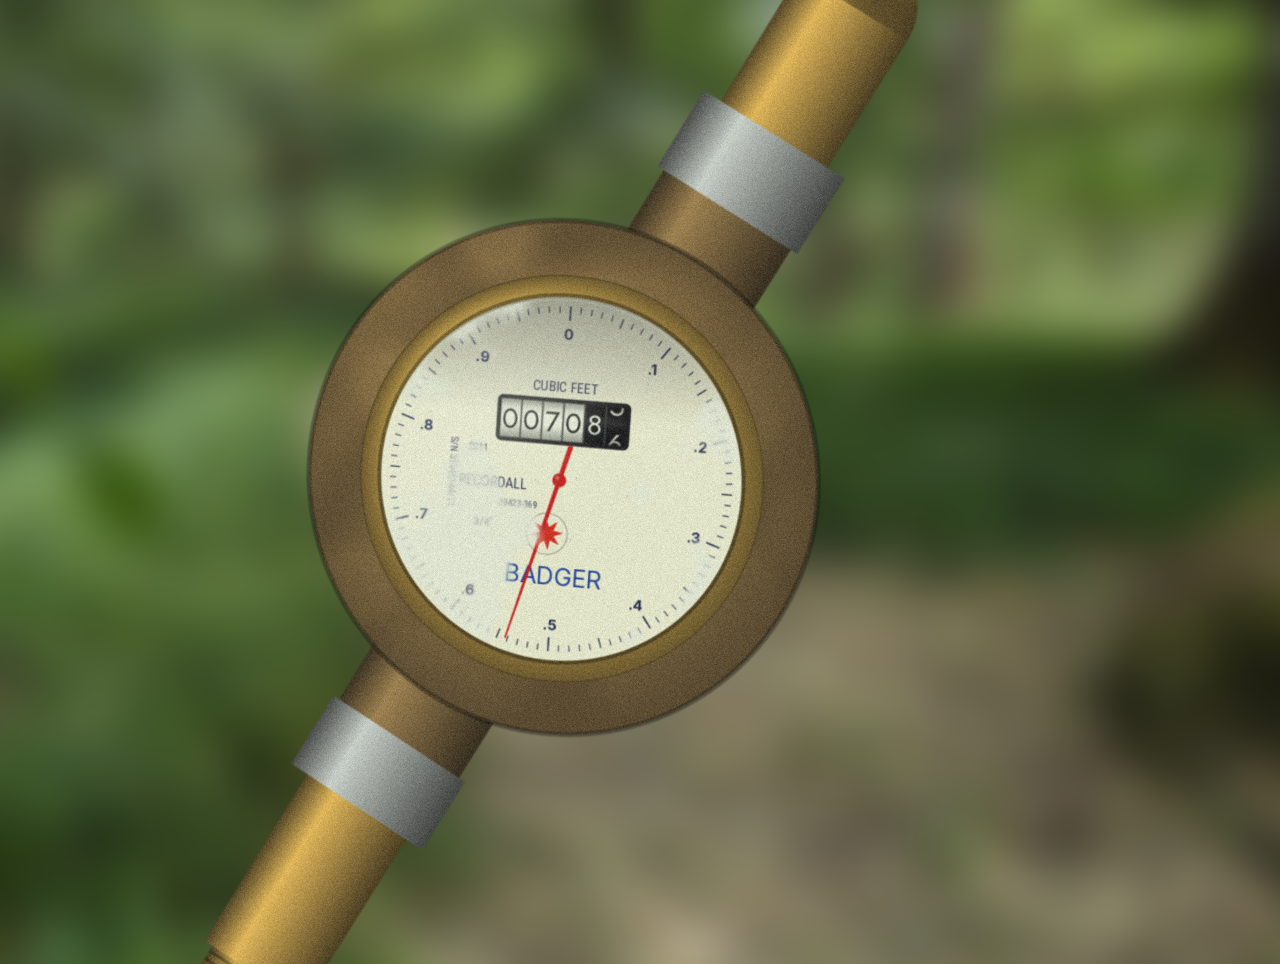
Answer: 7085.54 ft³
